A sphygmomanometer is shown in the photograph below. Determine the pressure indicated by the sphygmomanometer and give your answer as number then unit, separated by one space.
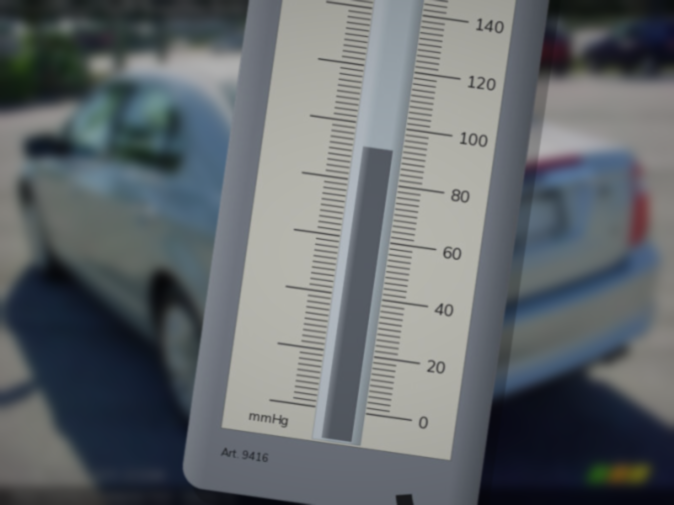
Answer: 92 mmHg
